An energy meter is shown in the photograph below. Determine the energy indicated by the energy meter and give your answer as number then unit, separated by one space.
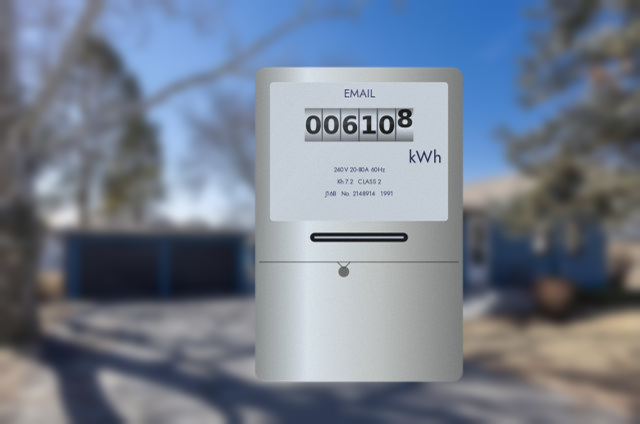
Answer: 6108 kWh
